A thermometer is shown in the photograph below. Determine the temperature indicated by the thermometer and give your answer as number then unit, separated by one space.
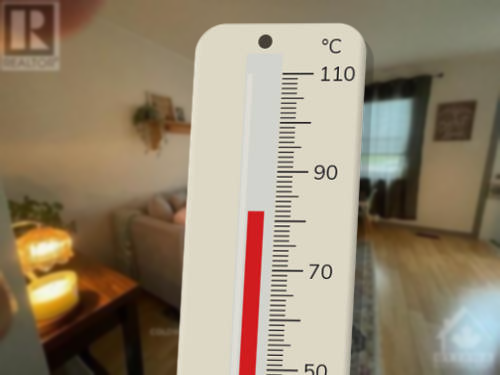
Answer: 82 °C
